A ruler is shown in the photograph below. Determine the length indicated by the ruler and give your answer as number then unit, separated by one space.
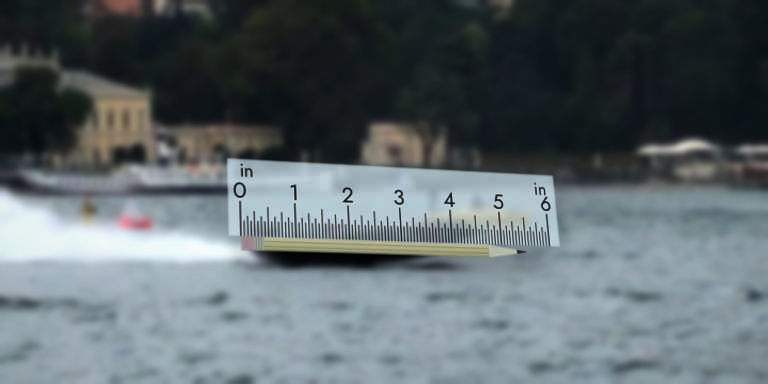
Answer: 5.5 in
